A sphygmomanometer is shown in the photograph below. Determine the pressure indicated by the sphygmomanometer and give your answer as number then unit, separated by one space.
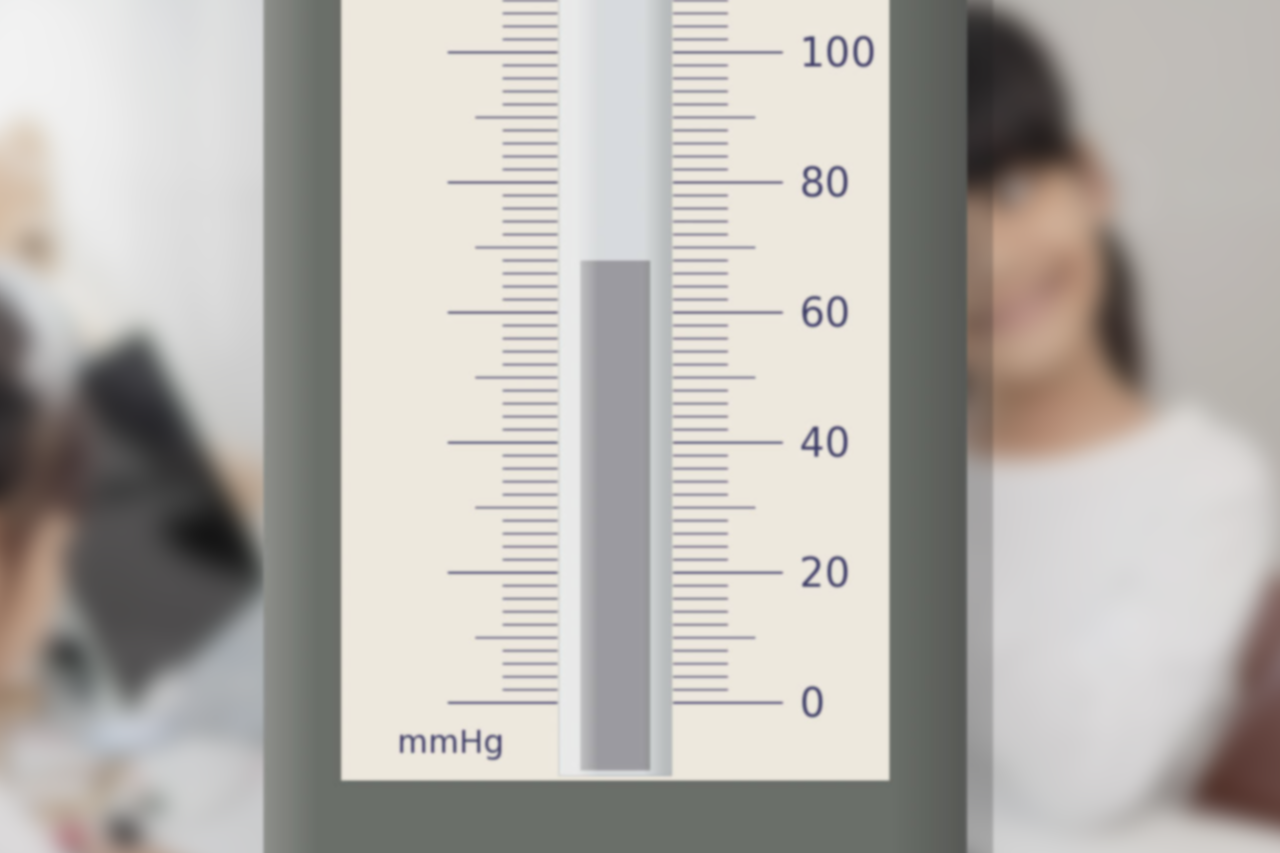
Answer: 68 mmHg
